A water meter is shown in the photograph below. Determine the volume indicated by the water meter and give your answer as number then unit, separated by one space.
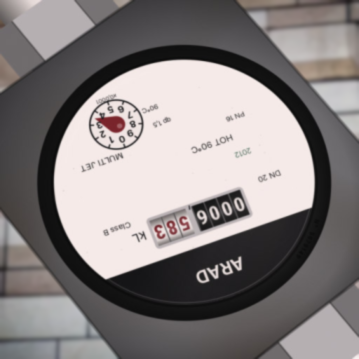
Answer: 6.5833 kL
